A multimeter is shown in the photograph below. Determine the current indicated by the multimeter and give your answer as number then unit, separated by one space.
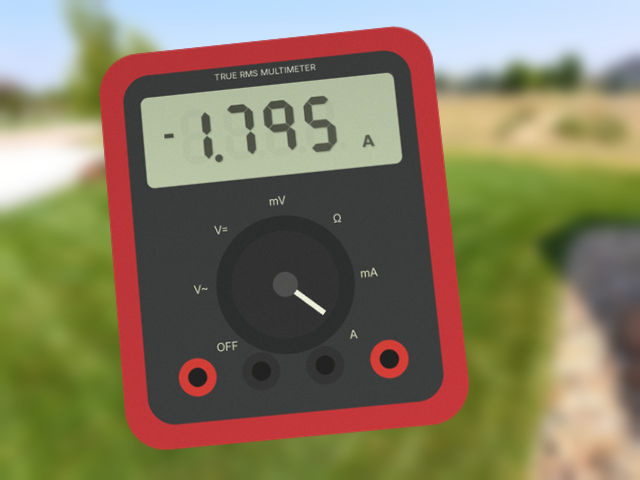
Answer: -1.795 A
